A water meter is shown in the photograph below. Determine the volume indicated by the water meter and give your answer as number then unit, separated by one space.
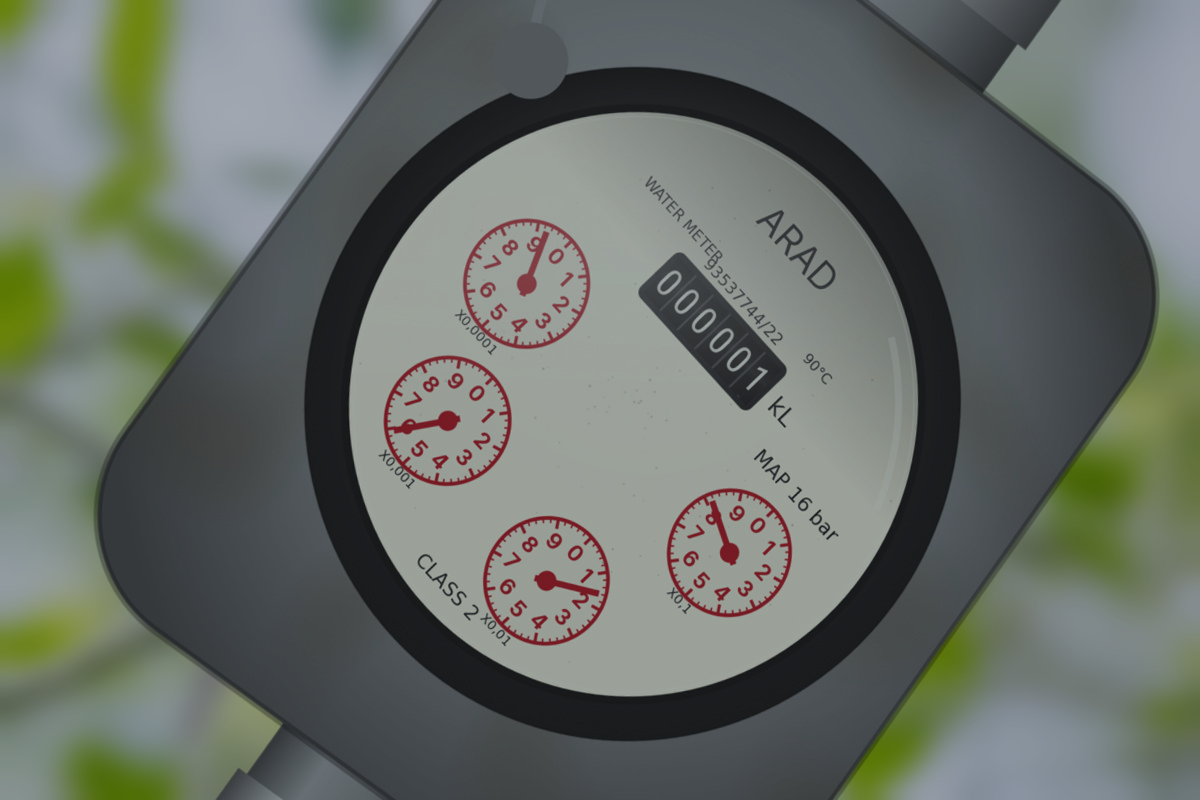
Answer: 1.8159 kL
